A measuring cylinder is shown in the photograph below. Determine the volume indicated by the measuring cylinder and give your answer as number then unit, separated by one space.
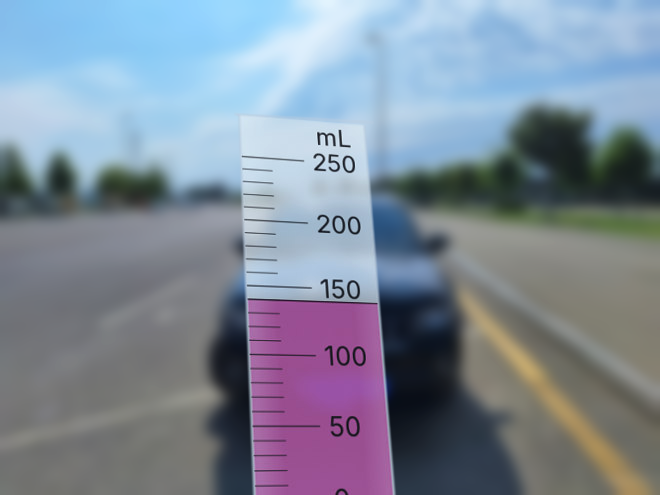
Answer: 140 mL
